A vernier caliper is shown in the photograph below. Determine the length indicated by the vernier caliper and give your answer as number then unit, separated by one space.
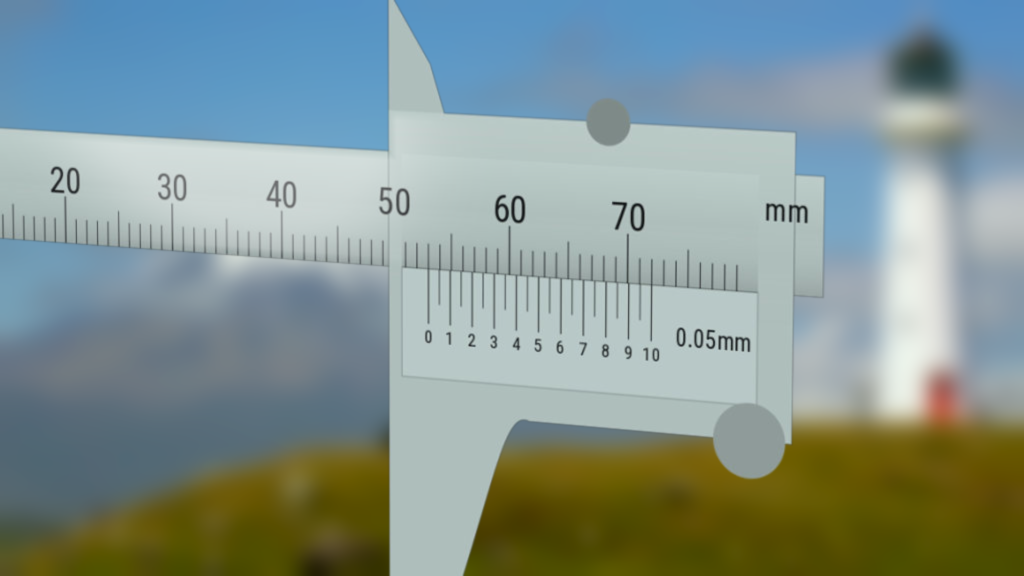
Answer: 53.0 mm
